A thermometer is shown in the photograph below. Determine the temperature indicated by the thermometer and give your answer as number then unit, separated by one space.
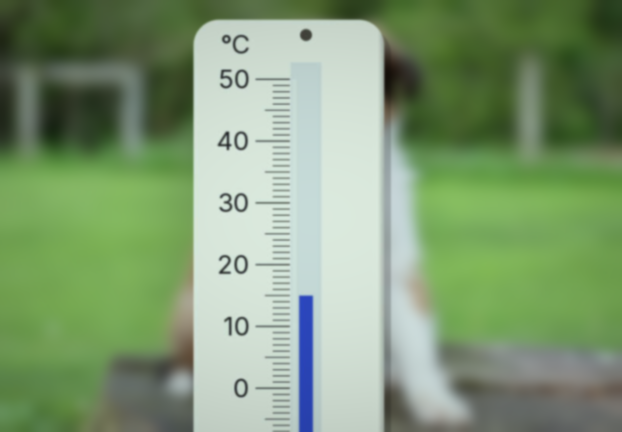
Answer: 15 °C
